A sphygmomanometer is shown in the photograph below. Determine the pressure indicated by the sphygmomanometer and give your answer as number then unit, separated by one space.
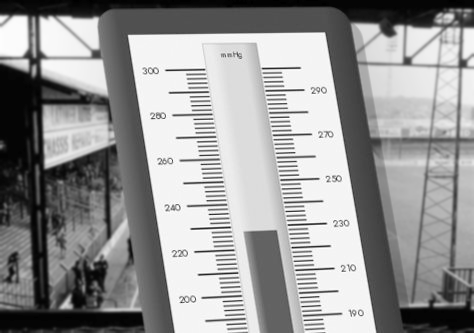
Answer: 228 mmHg
